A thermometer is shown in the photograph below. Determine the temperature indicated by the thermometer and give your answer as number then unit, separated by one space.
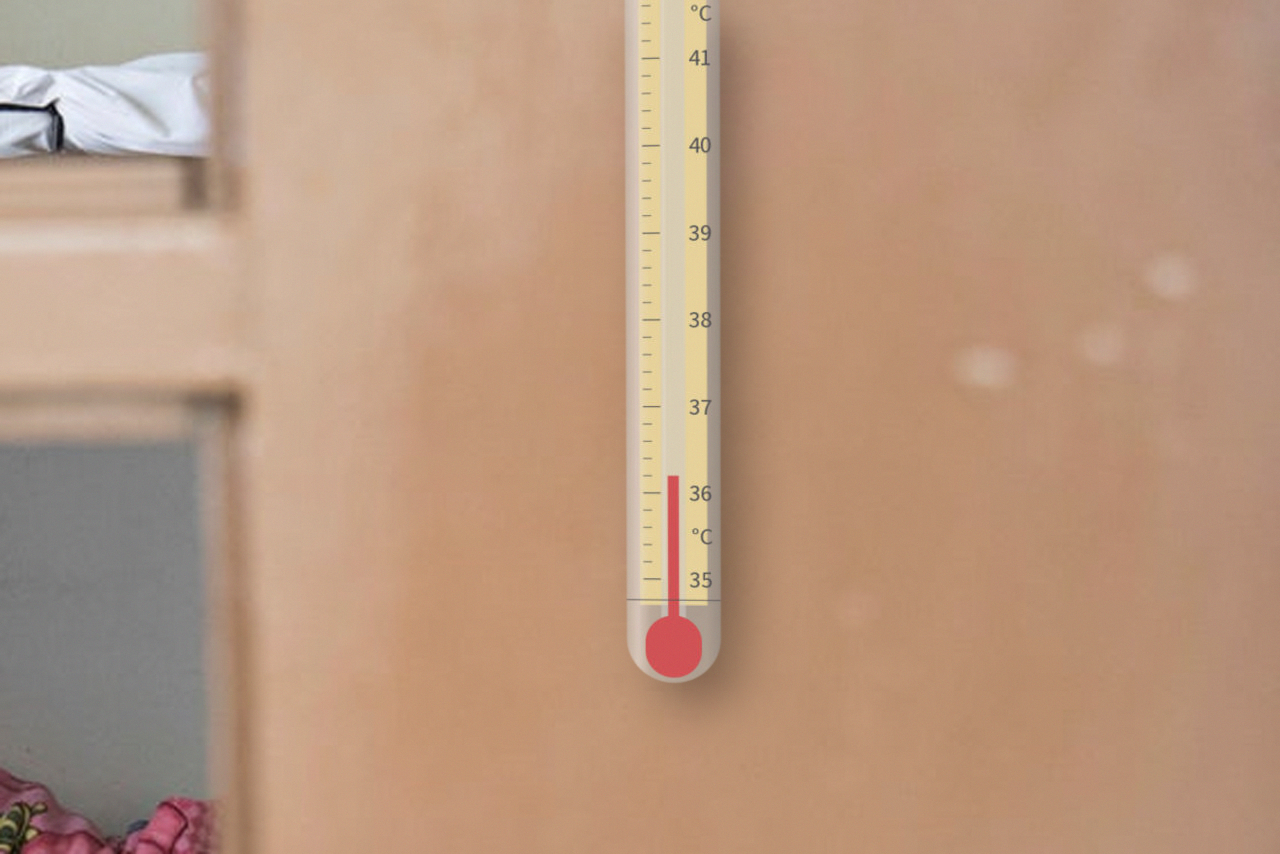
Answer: 36.2 °C
